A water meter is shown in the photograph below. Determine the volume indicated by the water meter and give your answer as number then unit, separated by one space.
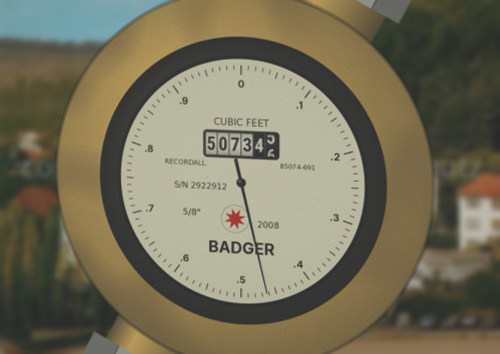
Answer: 507345.46 ft³
